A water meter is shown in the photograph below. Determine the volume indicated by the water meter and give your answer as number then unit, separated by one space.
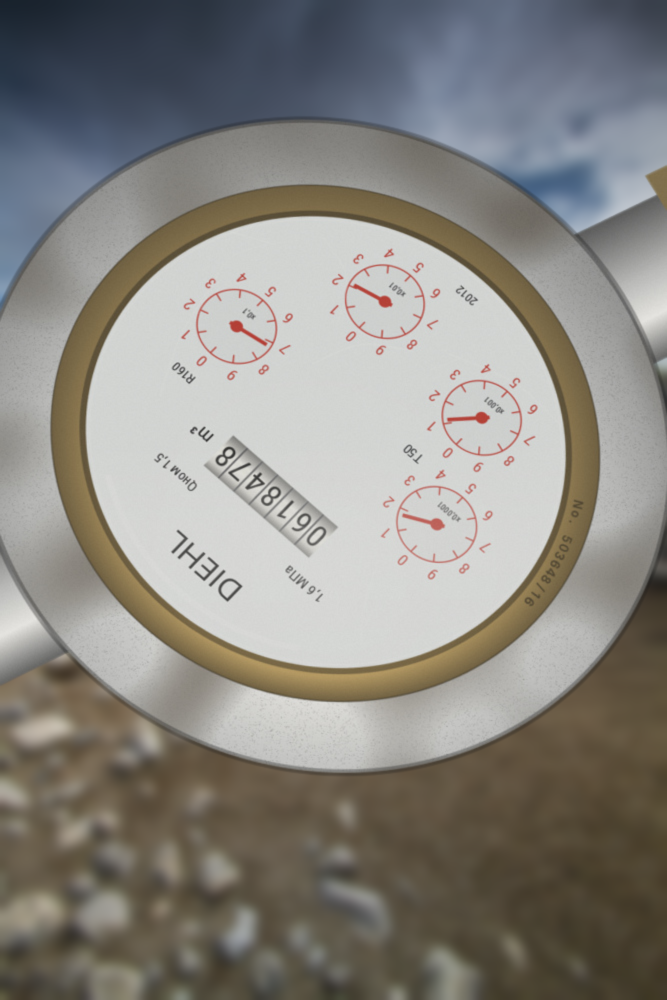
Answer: 618478.7211 m³
